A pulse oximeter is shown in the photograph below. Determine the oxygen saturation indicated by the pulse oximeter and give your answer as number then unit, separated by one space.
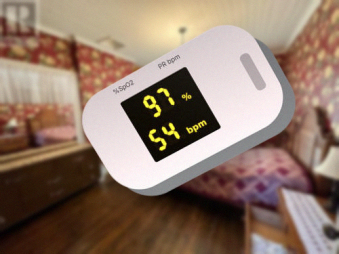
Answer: 97 %
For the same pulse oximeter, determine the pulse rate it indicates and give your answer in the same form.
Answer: 54 bpm
